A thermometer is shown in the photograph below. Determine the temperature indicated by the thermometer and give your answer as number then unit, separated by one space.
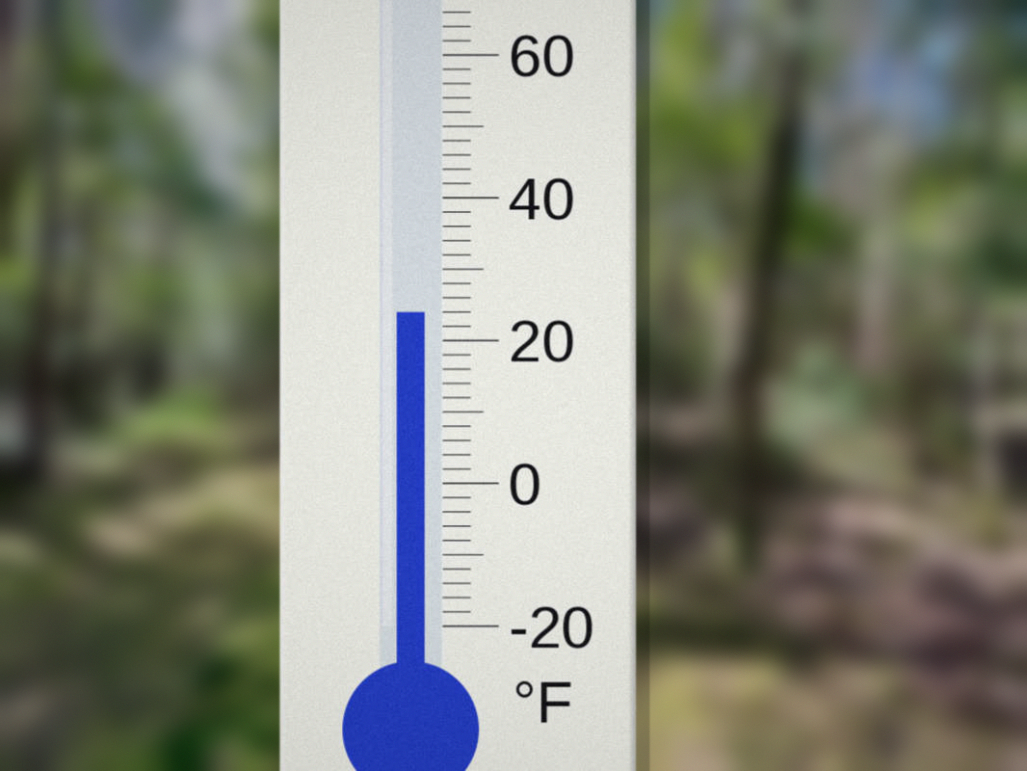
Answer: 24 °F
